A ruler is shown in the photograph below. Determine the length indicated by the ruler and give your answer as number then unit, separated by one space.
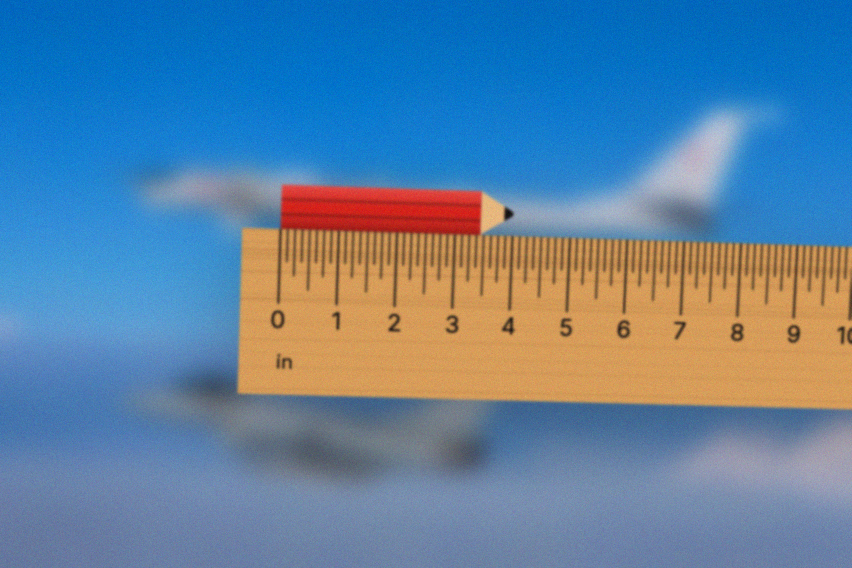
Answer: 4 in
